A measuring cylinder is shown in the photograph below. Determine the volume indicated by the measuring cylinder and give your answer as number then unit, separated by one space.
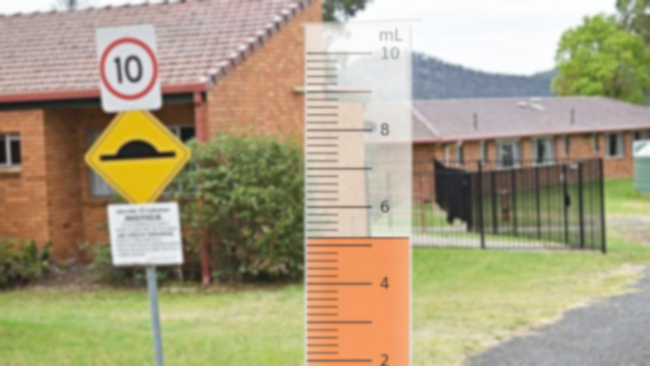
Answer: 5.2 mL
